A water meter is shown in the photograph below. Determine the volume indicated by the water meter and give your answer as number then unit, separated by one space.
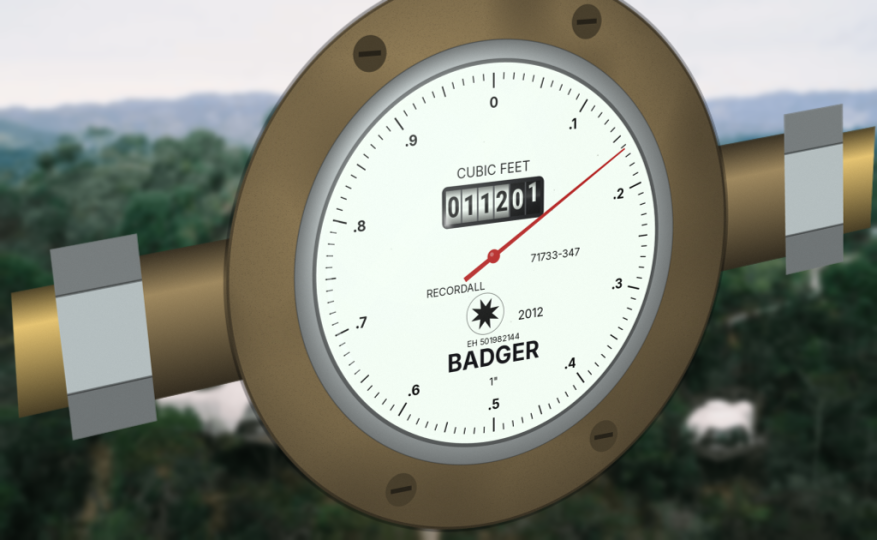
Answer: 11201.16 ft³
